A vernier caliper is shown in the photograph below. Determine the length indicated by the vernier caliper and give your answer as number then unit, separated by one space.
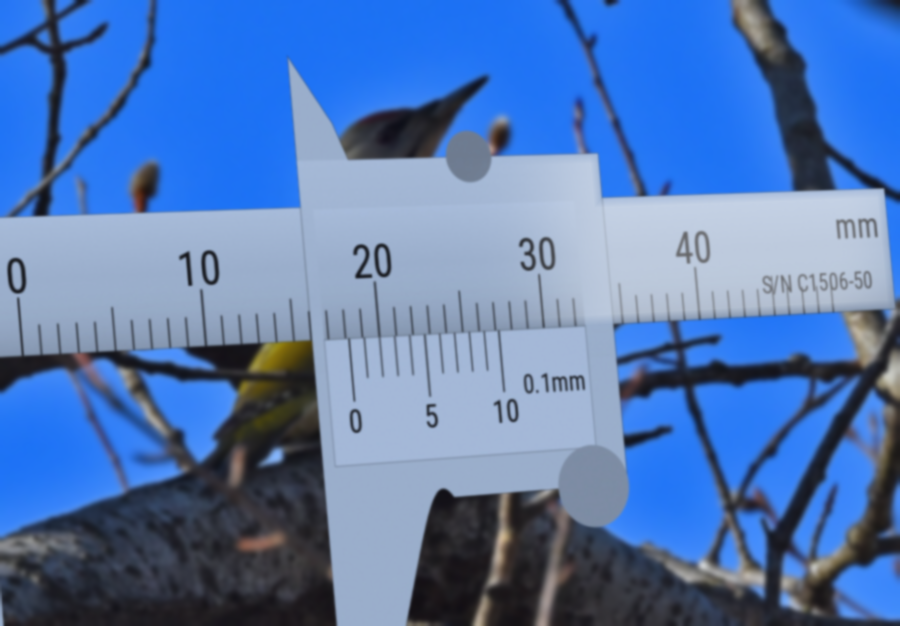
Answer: 18.2 mm
